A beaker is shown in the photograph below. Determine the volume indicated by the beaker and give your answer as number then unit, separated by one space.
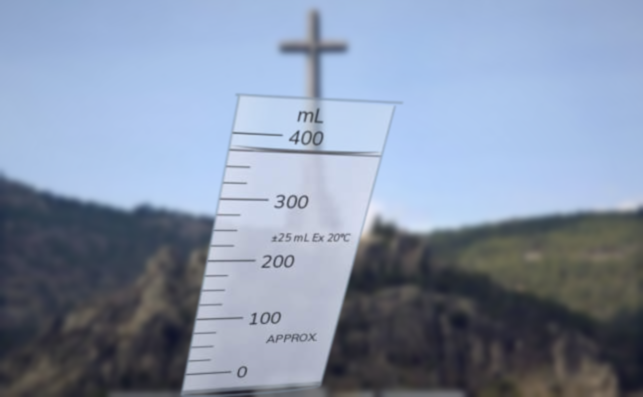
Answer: 375 mL
